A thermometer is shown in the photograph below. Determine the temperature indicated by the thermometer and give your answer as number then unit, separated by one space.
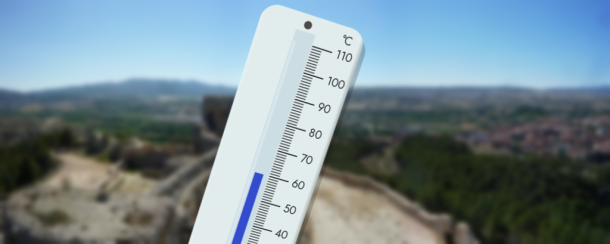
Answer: 60 °C
